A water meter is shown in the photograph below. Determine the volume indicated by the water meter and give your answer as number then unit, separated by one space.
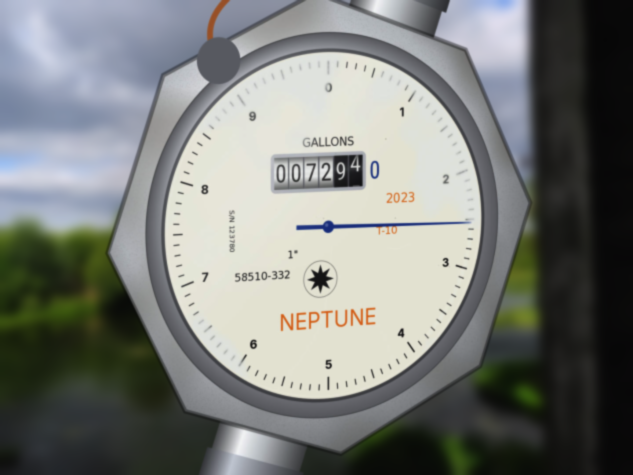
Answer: 72942.5 gal
